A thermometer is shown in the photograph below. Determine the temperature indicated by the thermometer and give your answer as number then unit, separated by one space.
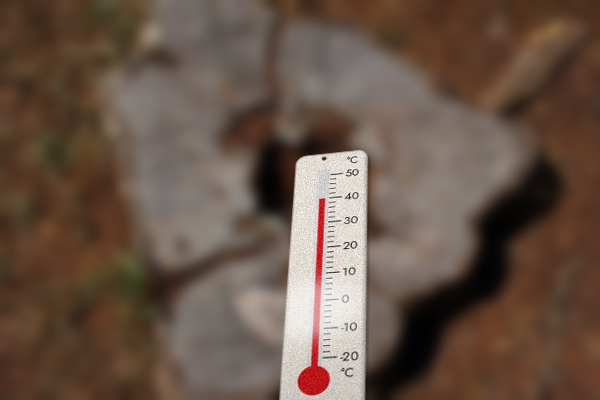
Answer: 40 °C
